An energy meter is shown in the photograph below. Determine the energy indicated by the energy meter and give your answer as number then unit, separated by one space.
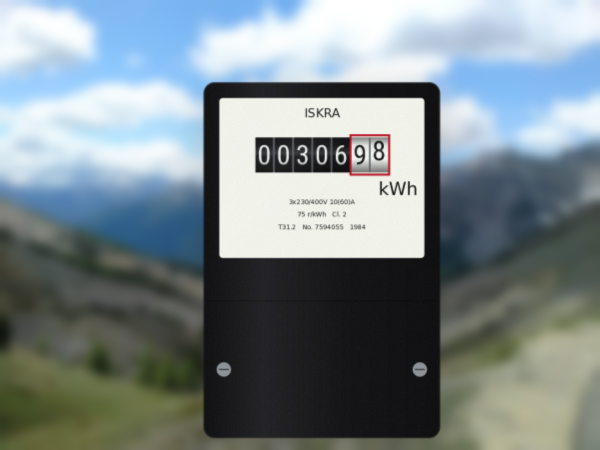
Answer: 306.98 kWh
